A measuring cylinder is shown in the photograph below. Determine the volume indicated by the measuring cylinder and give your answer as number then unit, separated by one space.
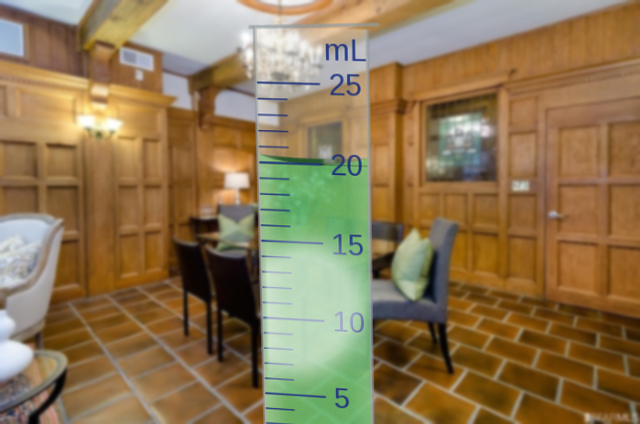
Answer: 20 mL
